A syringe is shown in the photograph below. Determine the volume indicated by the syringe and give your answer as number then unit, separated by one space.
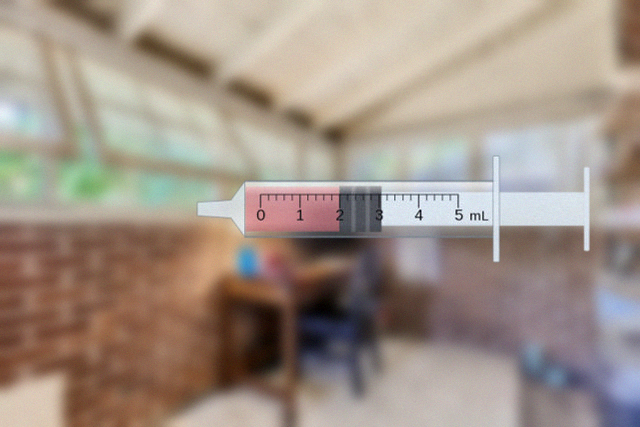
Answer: 2 mL
